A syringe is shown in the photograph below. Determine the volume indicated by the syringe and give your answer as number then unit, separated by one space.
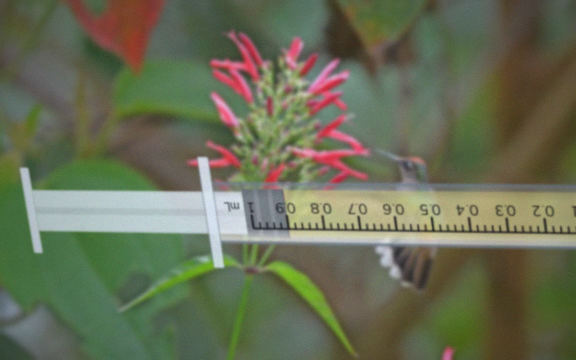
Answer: 0.9 mL
